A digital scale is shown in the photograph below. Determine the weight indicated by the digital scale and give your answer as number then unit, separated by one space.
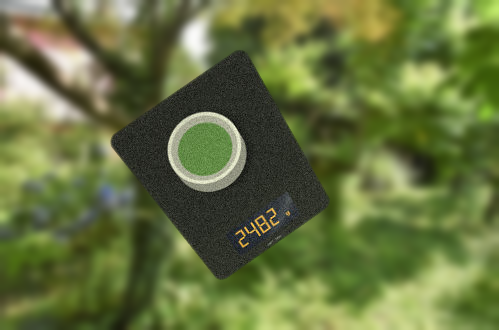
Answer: 2482 g
